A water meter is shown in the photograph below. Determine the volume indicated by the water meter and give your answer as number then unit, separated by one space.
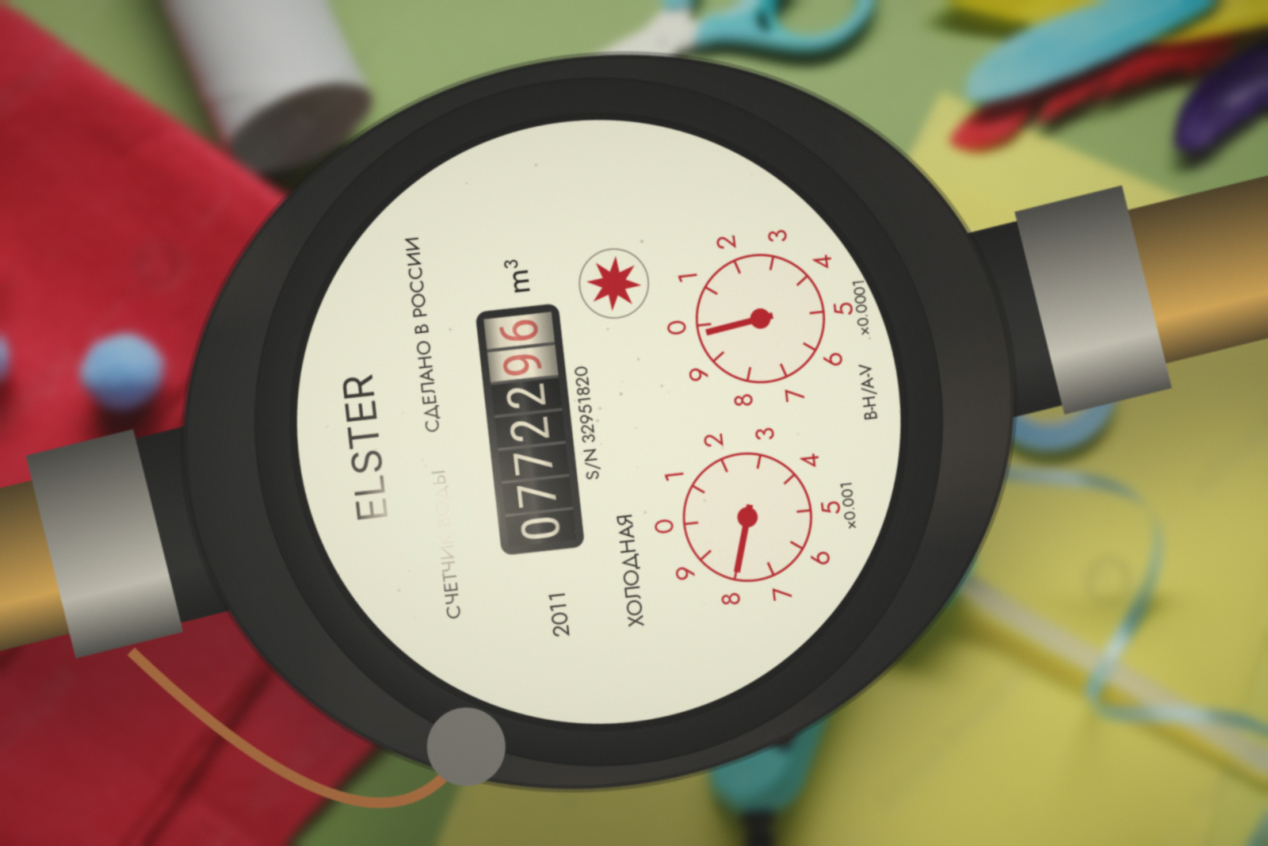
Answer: 7722.9679 m³
